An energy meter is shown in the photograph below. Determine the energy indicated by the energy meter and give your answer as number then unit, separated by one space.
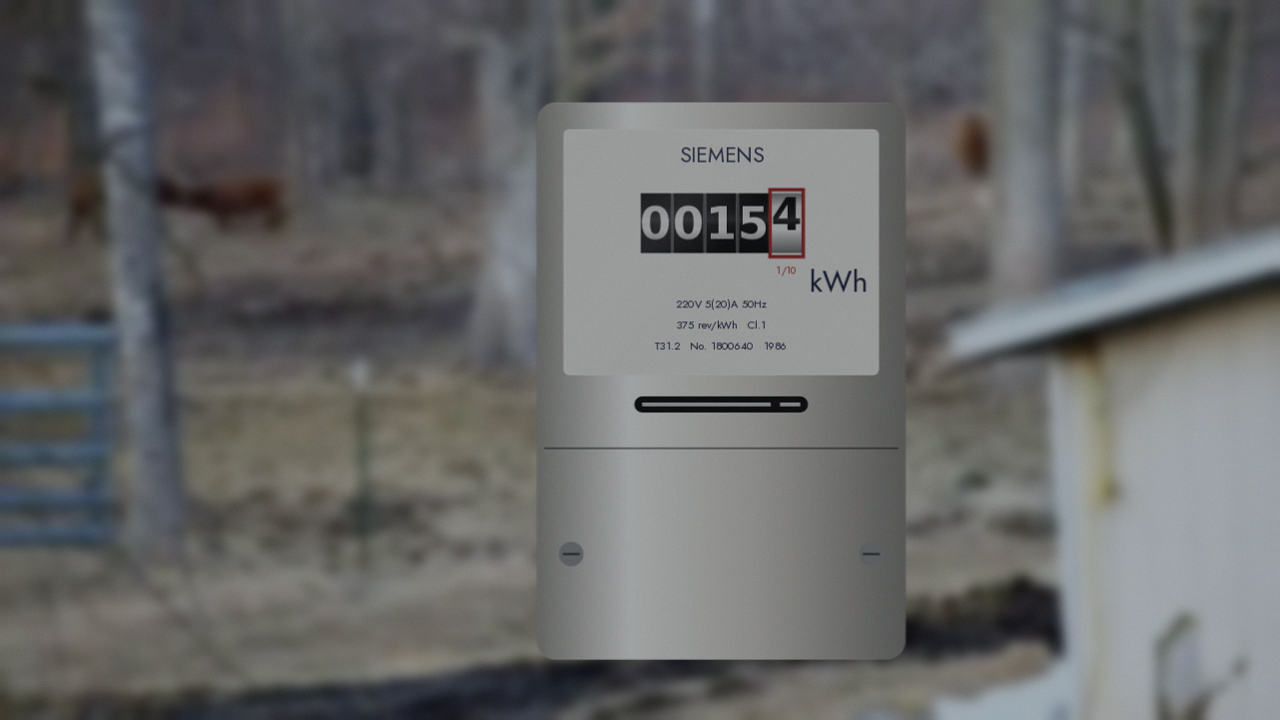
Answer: 15.4 kWh
